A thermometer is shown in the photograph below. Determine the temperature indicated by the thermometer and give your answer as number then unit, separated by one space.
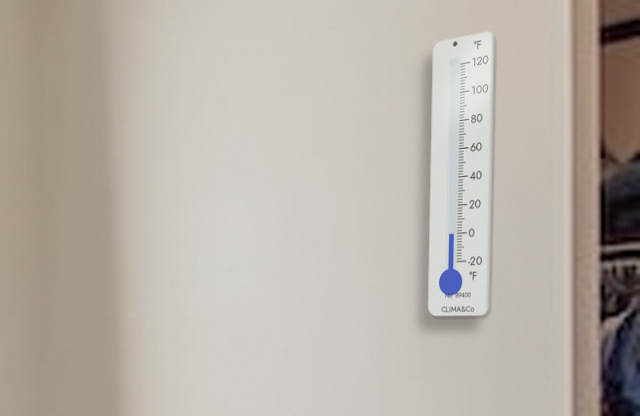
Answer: 0 °F
